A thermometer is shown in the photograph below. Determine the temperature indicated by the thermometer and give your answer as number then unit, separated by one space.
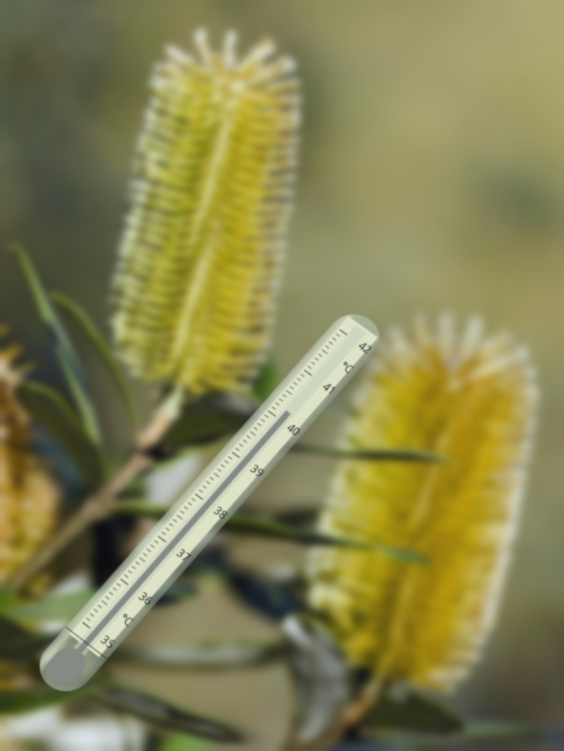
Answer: 40.2 °C
